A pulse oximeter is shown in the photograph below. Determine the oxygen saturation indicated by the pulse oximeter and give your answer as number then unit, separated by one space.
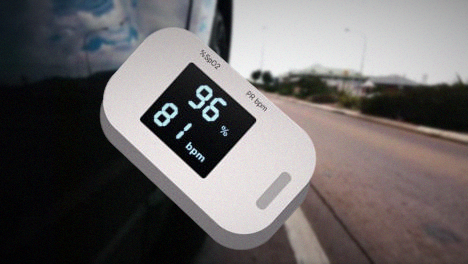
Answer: 96 %
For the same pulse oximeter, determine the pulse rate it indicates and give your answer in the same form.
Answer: 81 bpm
